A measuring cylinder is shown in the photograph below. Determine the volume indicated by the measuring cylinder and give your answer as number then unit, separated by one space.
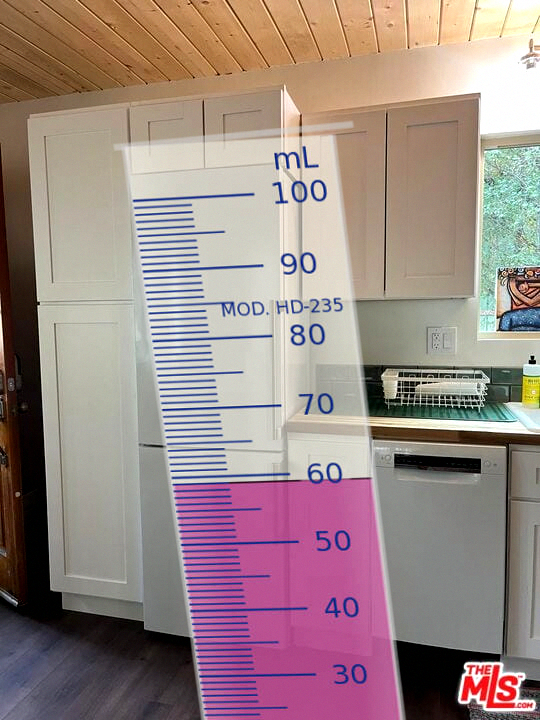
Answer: 59 mL
